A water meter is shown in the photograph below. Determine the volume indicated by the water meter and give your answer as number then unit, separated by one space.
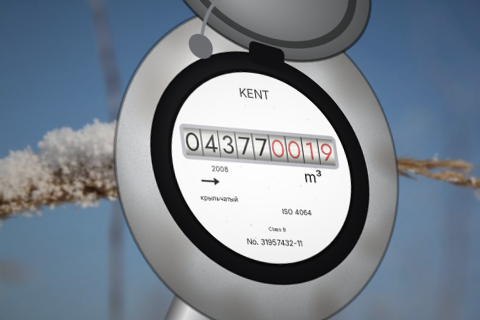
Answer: 4377.0019 m³
